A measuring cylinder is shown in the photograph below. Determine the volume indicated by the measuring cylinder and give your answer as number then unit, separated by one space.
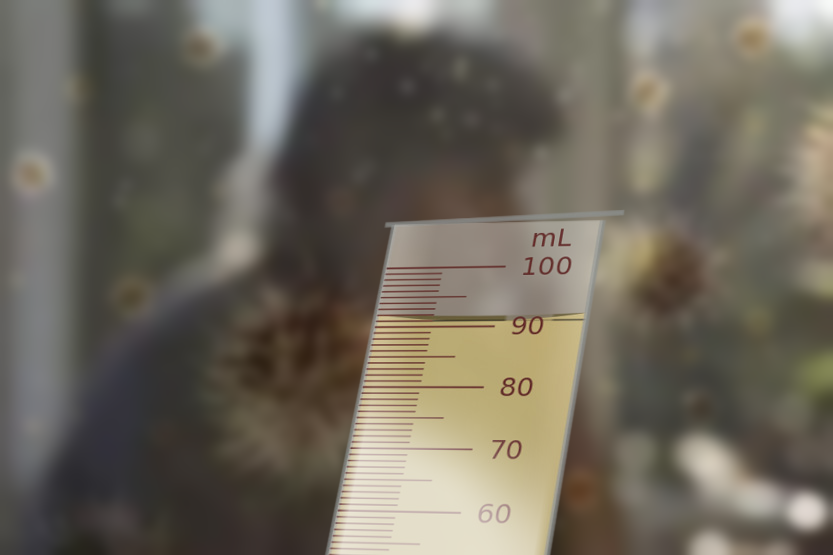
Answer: 91 mL
